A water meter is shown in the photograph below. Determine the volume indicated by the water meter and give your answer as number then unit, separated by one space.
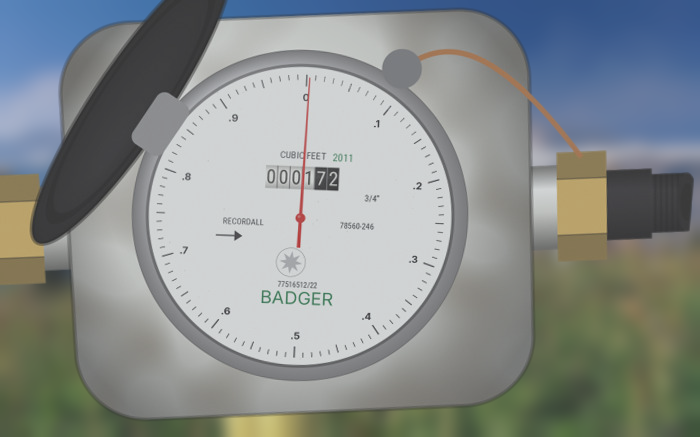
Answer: 172.00 ft³
